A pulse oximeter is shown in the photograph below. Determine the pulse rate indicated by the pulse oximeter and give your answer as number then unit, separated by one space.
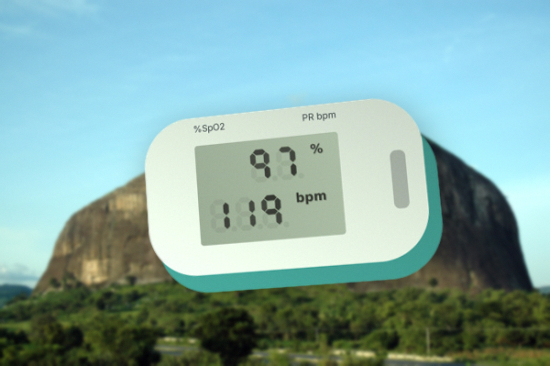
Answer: 119 bpm
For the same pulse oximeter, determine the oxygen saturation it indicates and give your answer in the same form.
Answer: 97 %
